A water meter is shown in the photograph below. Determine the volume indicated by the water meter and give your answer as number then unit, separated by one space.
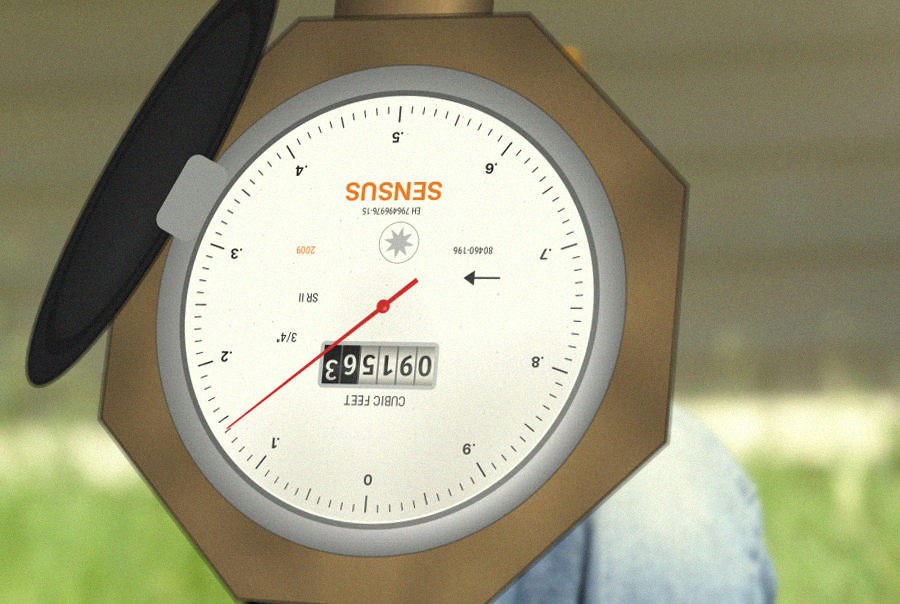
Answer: 91563.14 ft³
